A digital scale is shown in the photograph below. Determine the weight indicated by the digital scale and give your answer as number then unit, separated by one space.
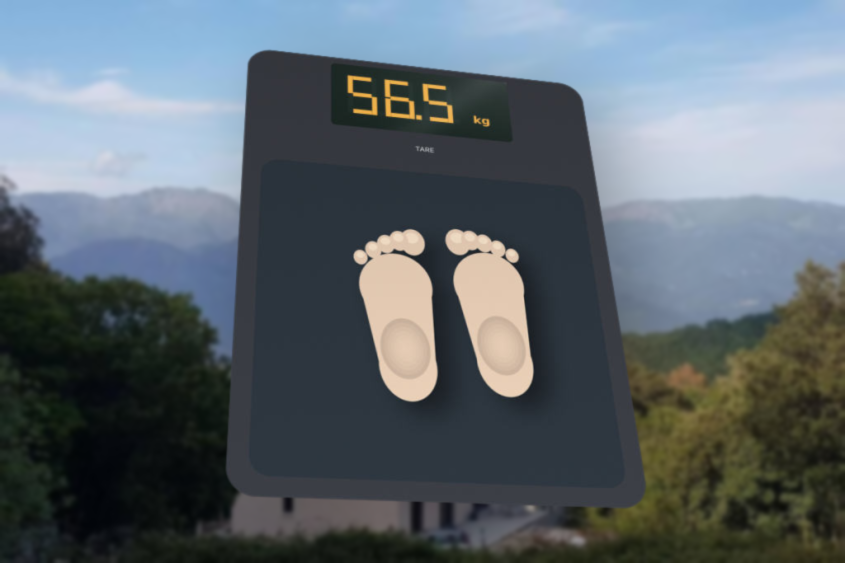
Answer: 56.5 kg
